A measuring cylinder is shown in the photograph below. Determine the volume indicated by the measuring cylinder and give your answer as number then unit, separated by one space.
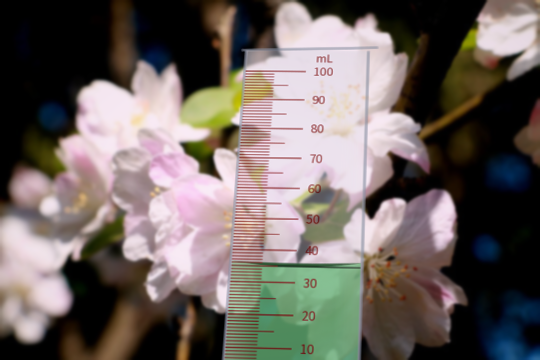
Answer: 35 mL
